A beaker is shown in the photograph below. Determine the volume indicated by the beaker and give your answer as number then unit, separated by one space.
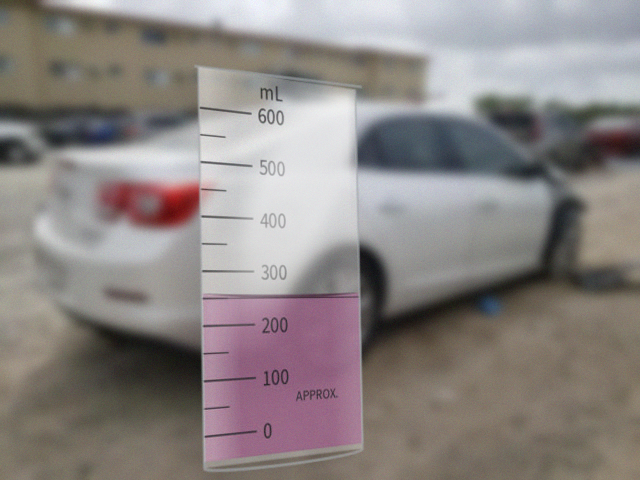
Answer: 250 mL
